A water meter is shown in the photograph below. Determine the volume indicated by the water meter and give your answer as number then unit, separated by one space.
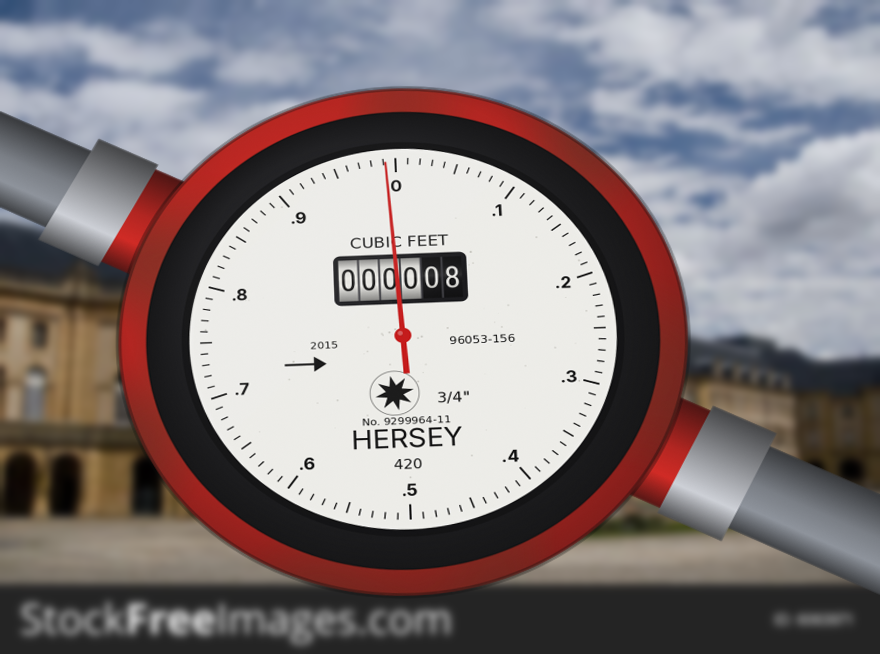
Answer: 7.99 ft³
